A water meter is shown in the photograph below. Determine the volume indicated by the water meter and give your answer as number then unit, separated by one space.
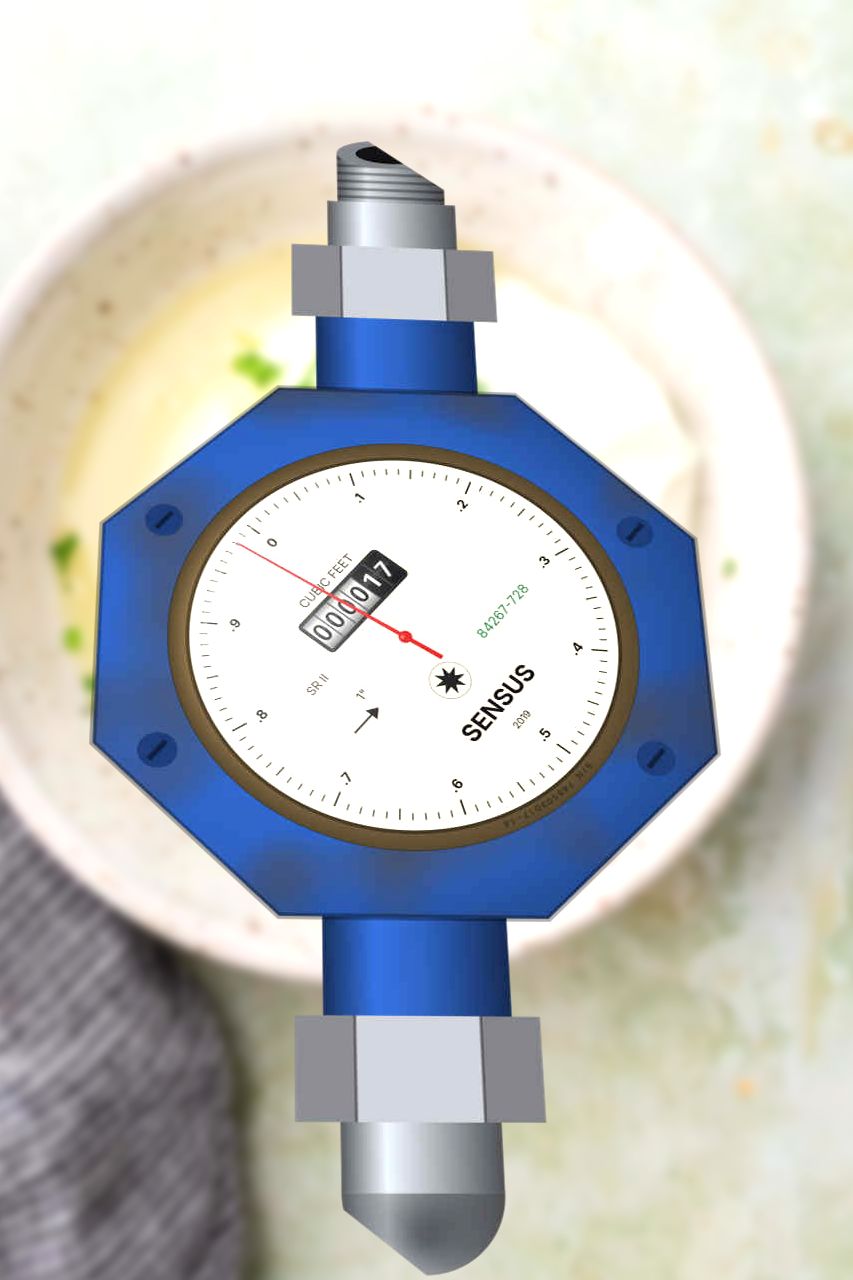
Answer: 16.98 ft³
